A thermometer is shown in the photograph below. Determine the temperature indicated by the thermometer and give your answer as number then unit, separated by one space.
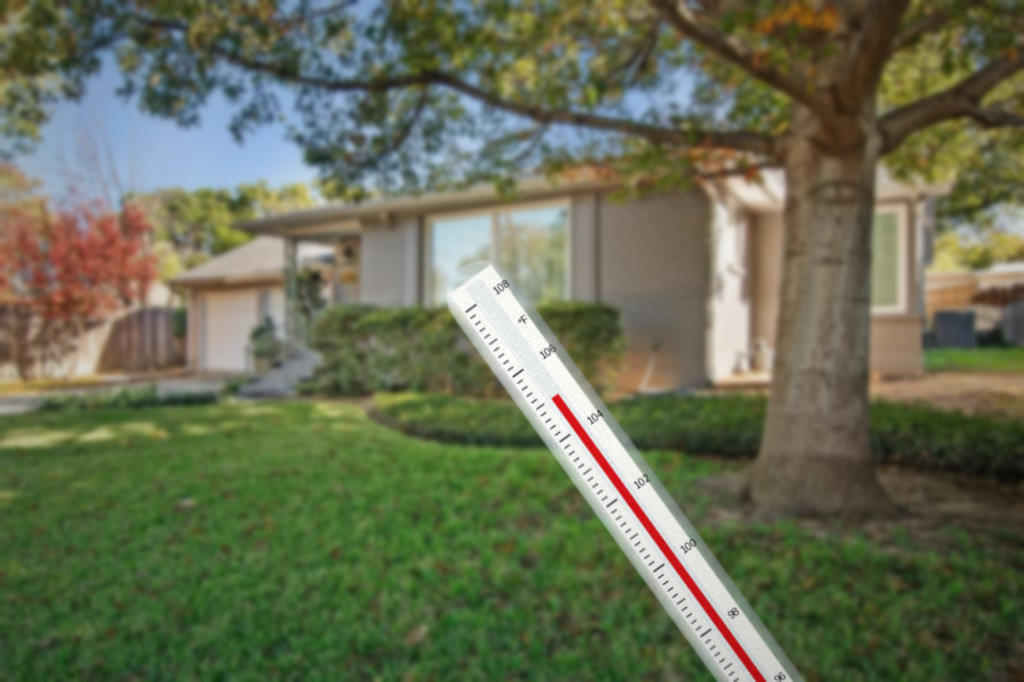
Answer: 105 °F
